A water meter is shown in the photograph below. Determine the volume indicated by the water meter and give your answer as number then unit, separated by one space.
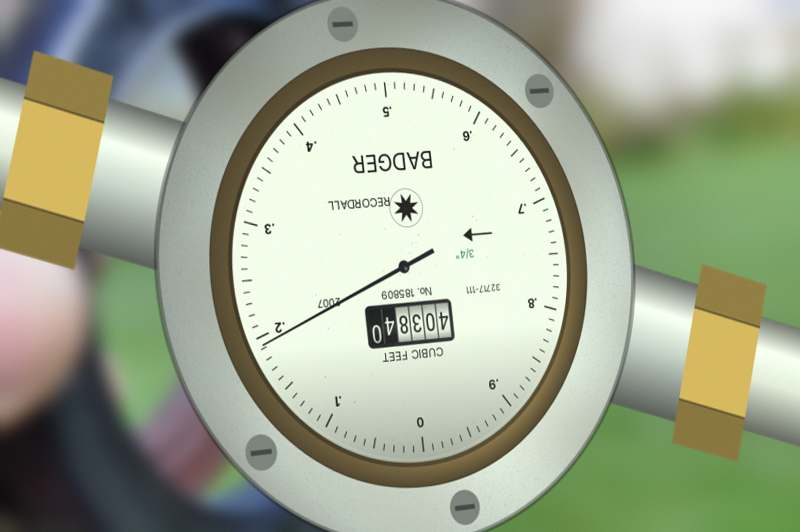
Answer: 403840.19 ft³
